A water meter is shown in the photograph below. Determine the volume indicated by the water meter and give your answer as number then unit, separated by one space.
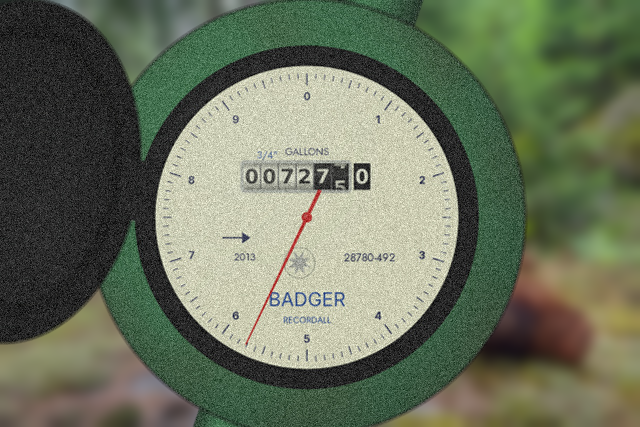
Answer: 72745.7 gal
